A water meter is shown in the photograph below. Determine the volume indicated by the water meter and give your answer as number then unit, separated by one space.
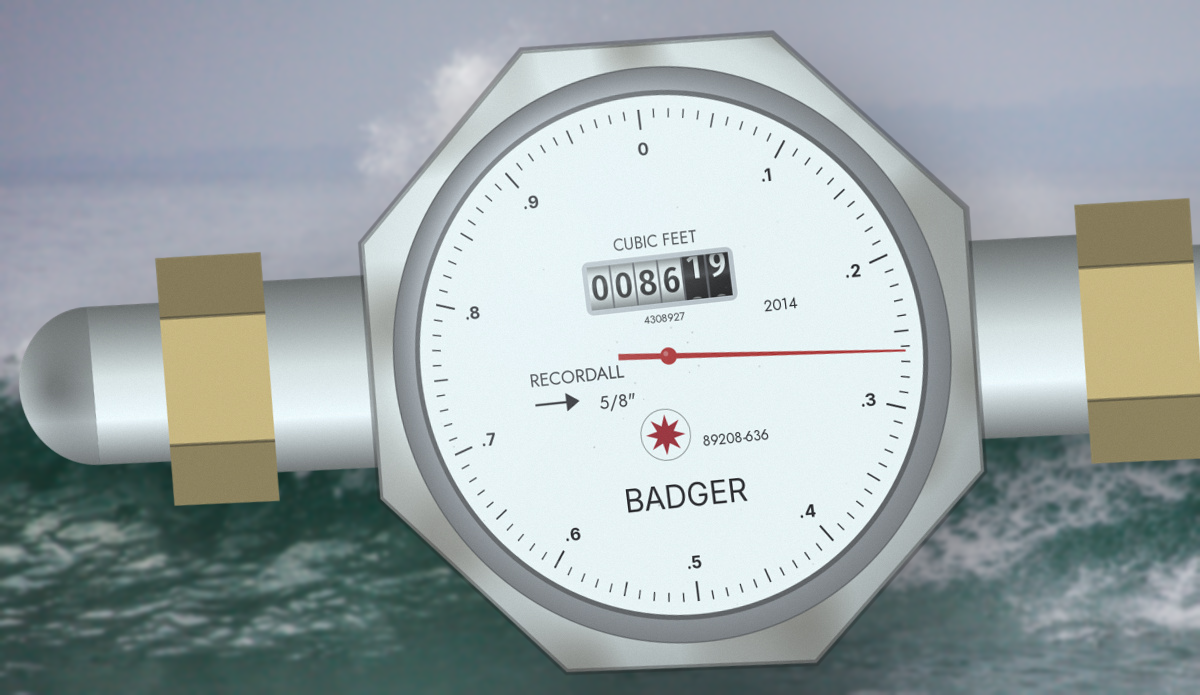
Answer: 8619.26 ft³
